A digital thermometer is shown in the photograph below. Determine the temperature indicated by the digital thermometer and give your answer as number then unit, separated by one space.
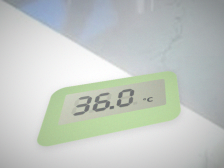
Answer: 36.0 °C
